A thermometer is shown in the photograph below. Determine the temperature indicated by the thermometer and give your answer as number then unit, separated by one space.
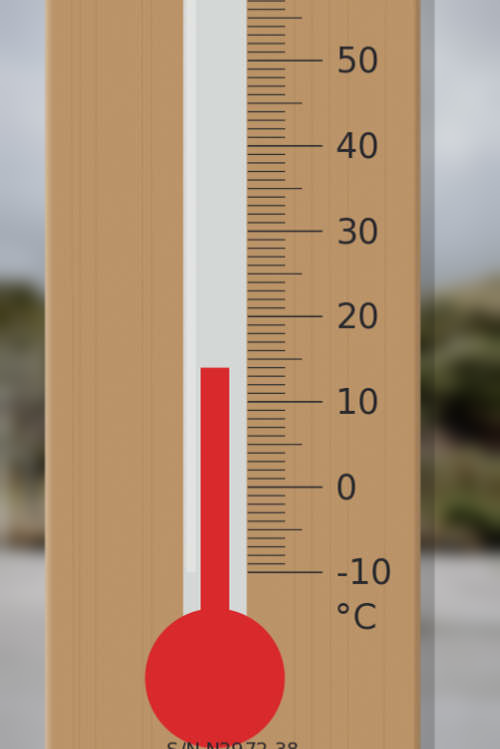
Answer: 14 °C
